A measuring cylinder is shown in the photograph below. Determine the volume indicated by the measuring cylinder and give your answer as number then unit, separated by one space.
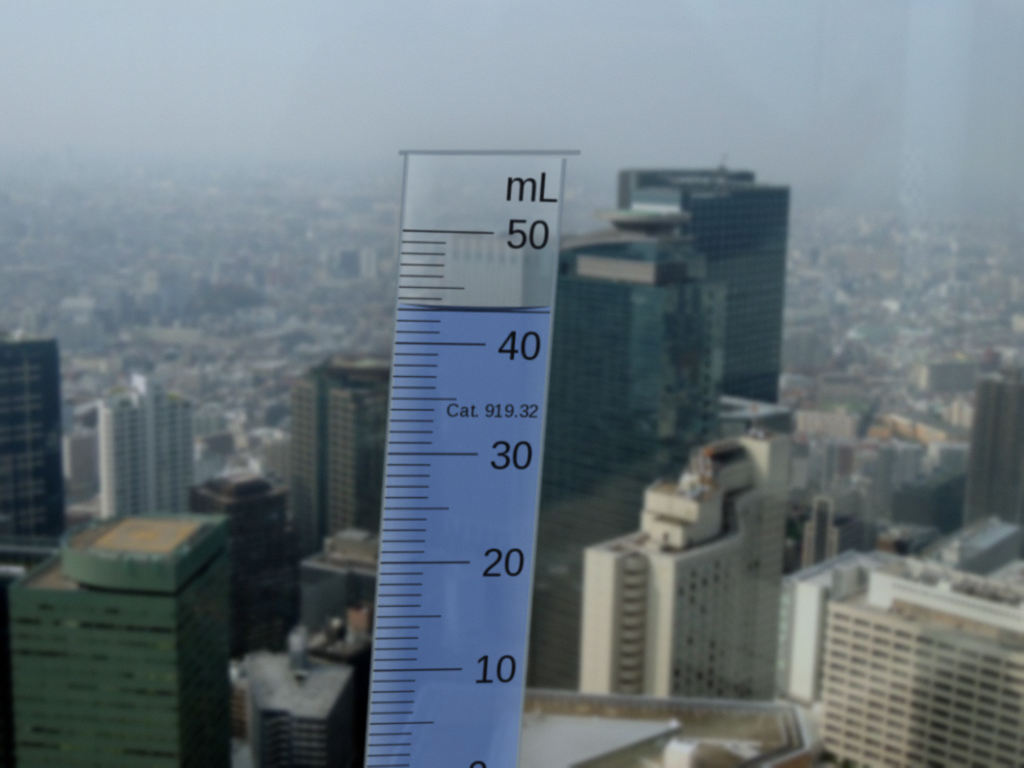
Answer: 43 mL
